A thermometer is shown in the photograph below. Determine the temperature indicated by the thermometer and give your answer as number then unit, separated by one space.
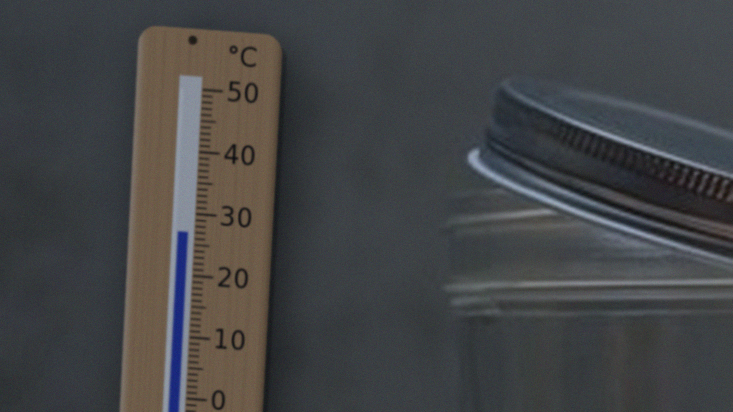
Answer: 27 °C
